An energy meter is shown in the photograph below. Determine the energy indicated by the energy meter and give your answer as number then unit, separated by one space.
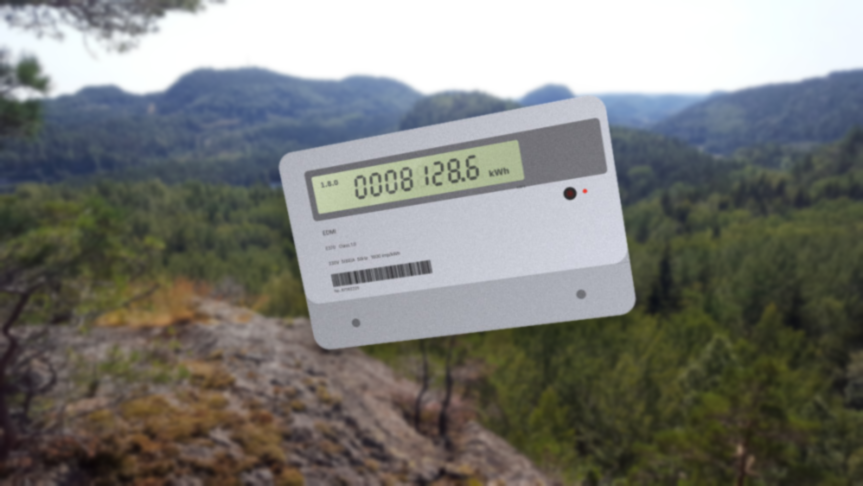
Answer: 8128.6 kWh
